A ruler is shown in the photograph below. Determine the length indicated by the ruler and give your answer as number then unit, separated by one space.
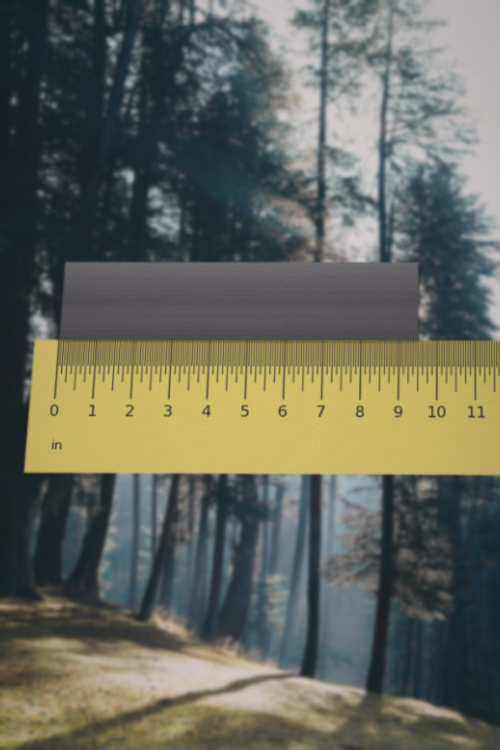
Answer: 9.5 in
